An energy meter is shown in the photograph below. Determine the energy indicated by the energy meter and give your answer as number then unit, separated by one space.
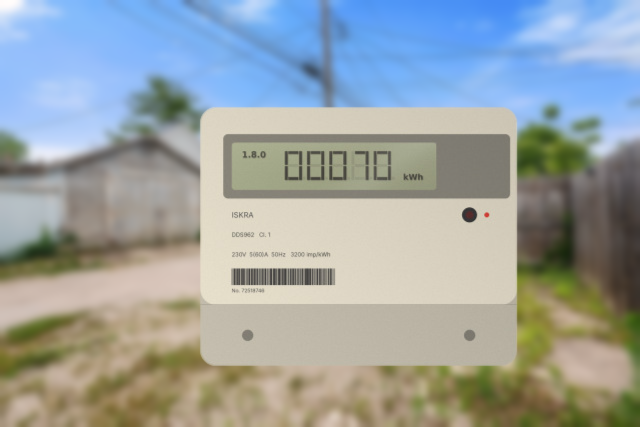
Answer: 70 kWh
